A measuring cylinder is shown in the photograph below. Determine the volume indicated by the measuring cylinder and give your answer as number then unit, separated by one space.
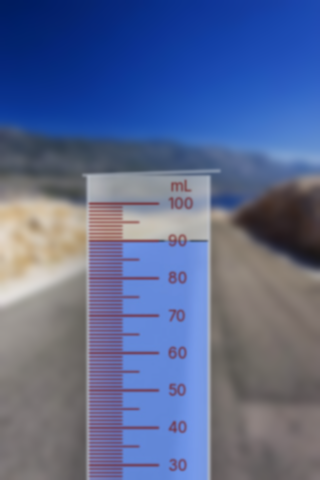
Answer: 90 mL
